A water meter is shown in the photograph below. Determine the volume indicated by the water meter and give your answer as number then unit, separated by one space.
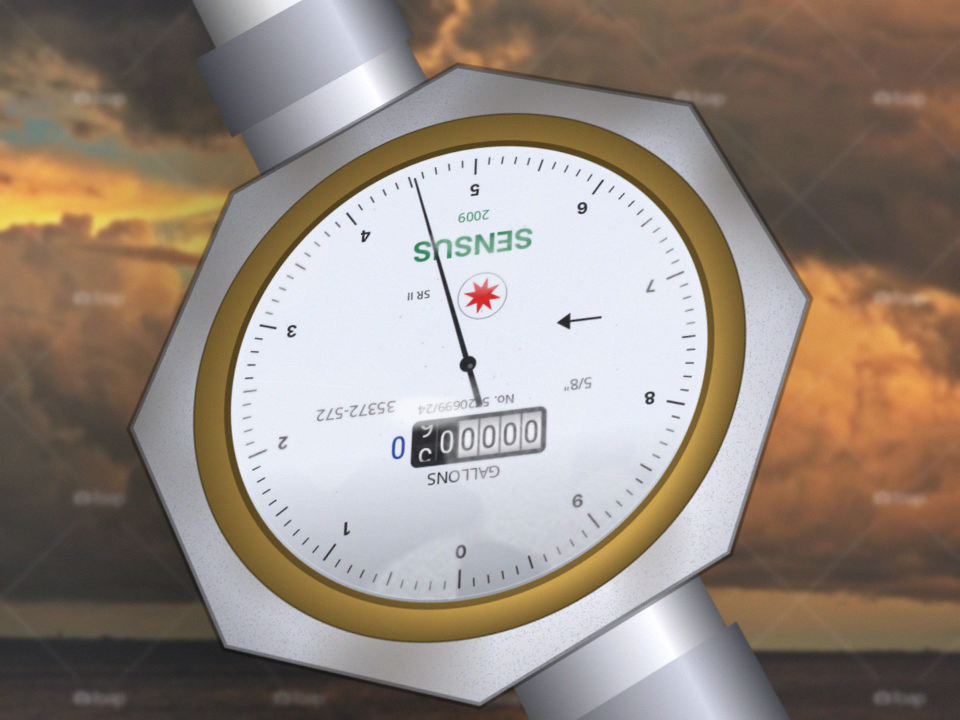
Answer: 54.5 gal
